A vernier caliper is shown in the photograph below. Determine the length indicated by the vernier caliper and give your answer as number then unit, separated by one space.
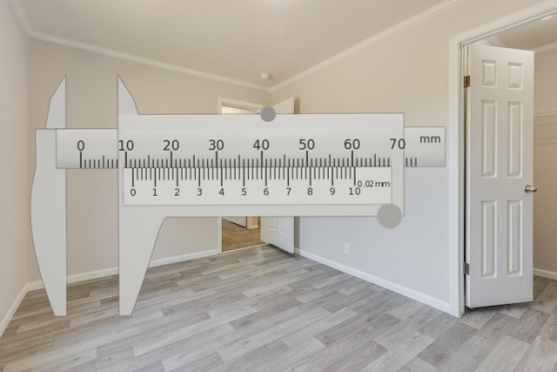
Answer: 11.5 mm
